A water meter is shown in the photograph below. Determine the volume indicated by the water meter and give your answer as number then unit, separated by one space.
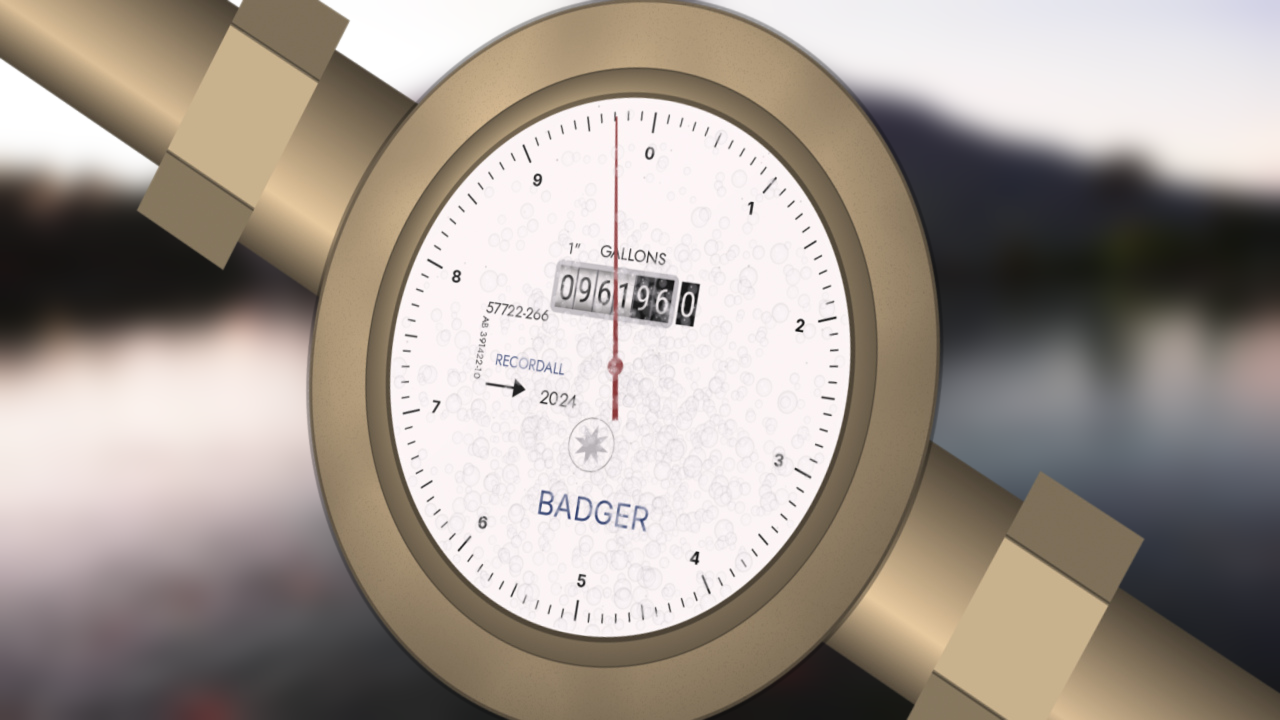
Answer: 961959.7 gal
